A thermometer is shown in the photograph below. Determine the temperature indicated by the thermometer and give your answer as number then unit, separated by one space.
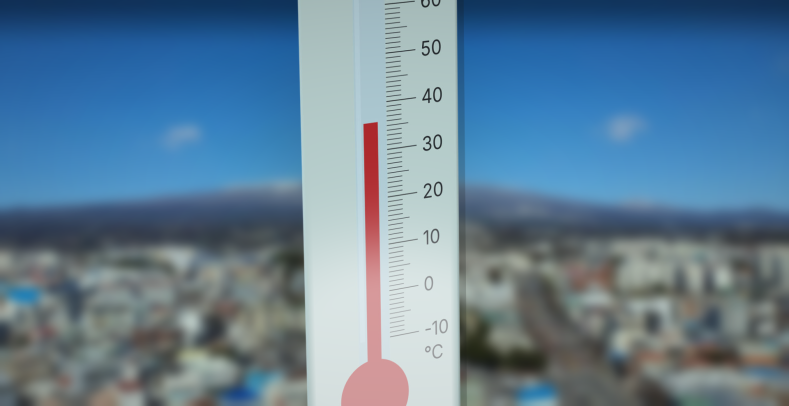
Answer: 36 °C
